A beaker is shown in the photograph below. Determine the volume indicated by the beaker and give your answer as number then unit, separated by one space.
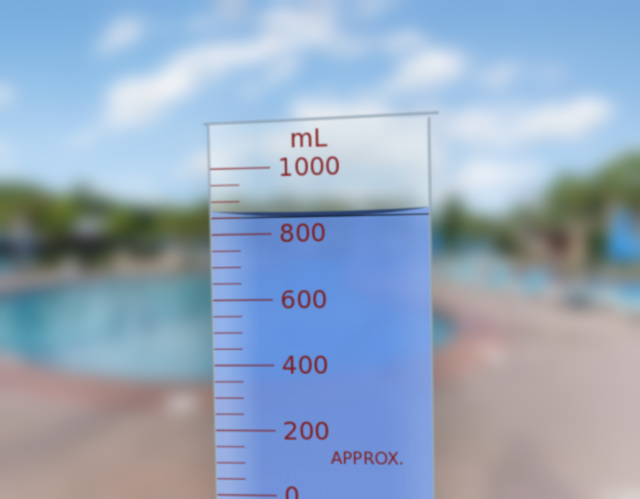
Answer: 850 mL
